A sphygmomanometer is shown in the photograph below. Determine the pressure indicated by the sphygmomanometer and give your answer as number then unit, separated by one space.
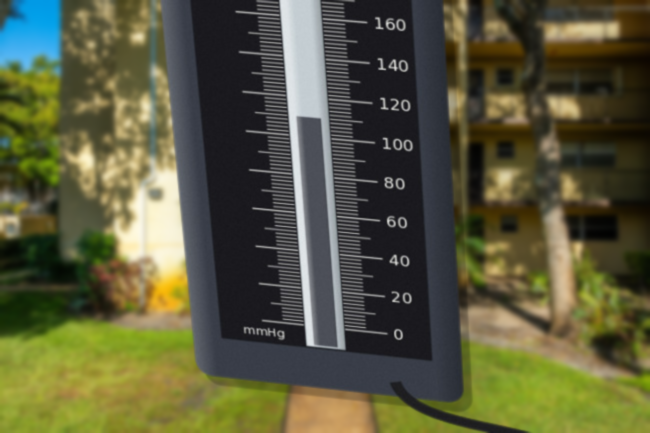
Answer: 110 mmHg
